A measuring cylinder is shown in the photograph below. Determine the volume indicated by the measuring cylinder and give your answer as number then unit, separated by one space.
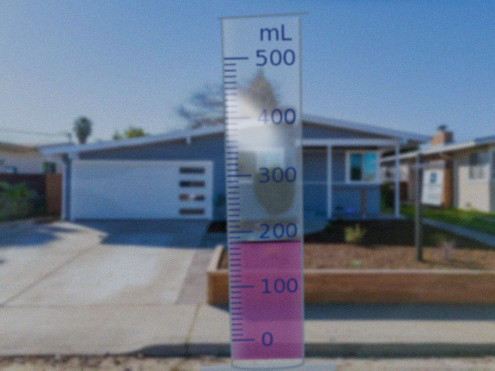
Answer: 180 mL
